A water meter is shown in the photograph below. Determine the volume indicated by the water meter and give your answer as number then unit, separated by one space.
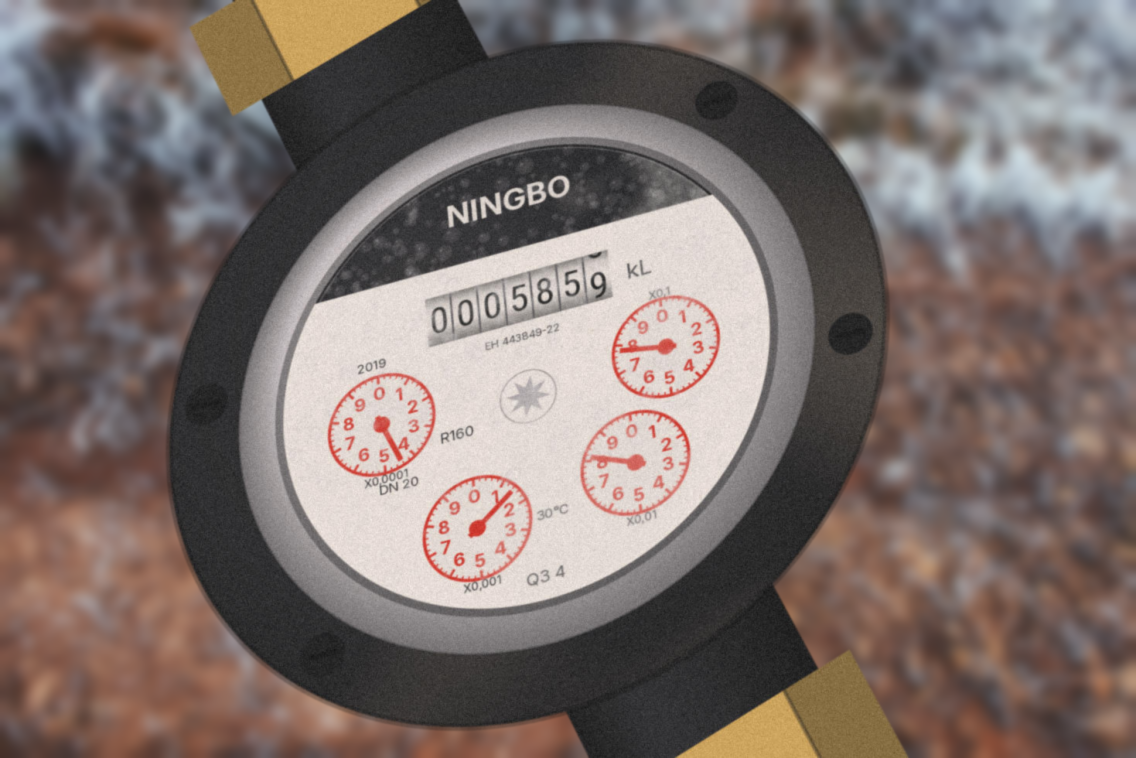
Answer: 5858.7814 kL
